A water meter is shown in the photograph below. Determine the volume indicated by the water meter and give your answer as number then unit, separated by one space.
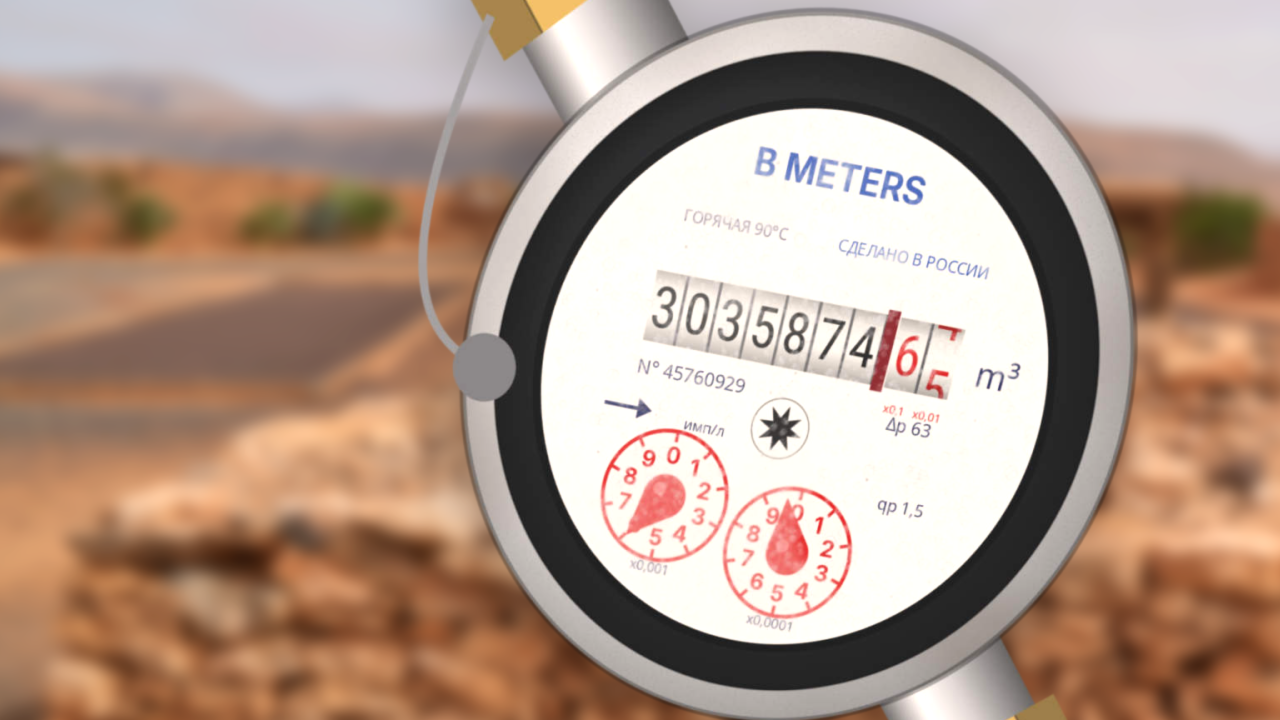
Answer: 3035874.6459 m³
